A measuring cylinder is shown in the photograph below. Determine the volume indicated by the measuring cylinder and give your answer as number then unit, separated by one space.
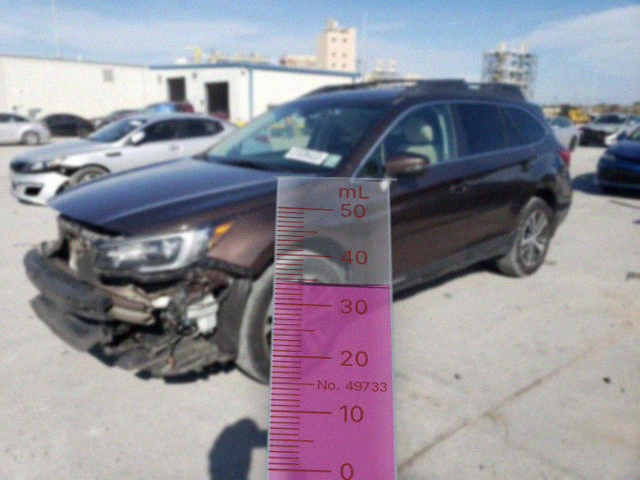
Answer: 34 mL
